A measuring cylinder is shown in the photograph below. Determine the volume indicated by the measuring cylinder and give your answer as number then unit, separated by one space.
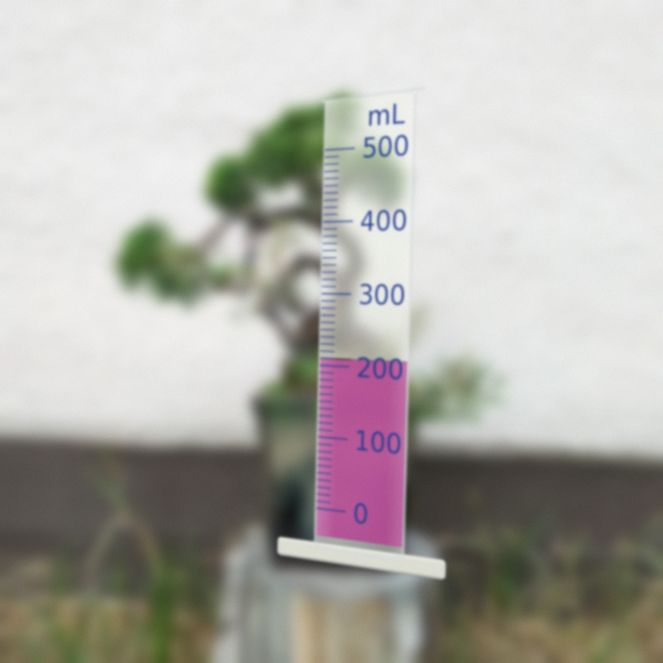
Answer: 210 mL
